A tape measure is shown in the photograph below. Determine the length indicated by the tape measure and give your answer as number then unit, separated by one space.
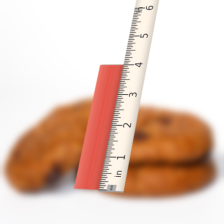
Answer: 4 in
